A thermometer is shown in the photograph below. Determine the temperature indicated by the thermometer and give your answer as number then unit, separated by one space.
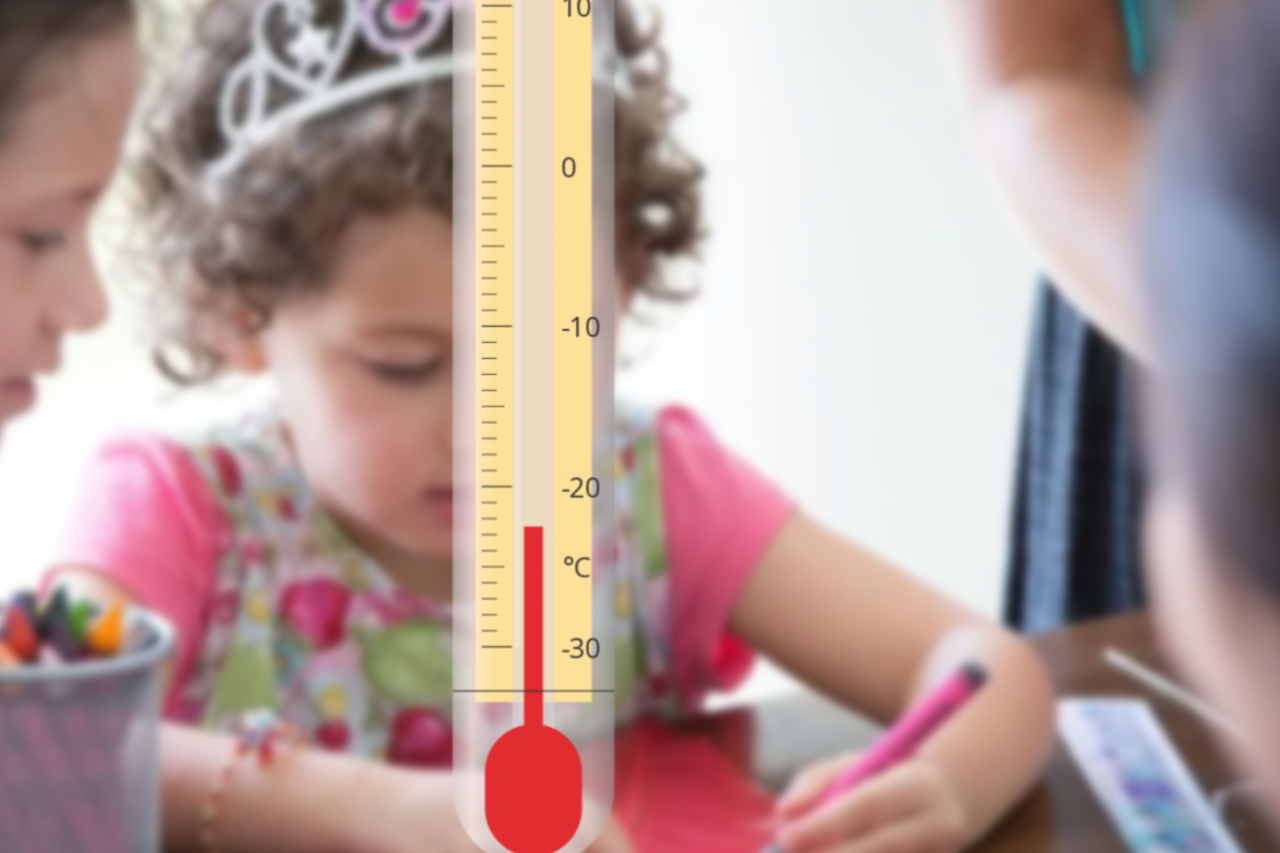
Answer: -22.5 °C
